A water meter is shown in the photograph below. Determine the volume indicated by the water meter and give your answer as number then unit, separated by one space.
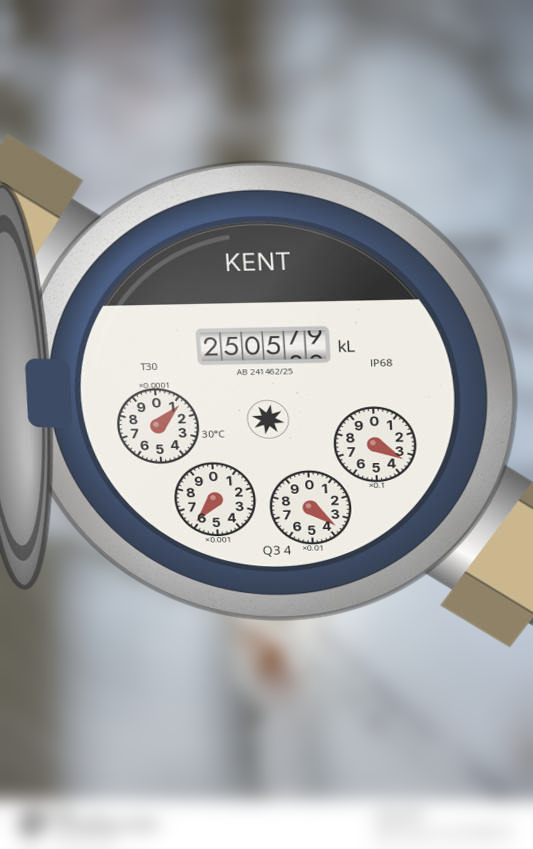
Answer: 250579.3361 kL
